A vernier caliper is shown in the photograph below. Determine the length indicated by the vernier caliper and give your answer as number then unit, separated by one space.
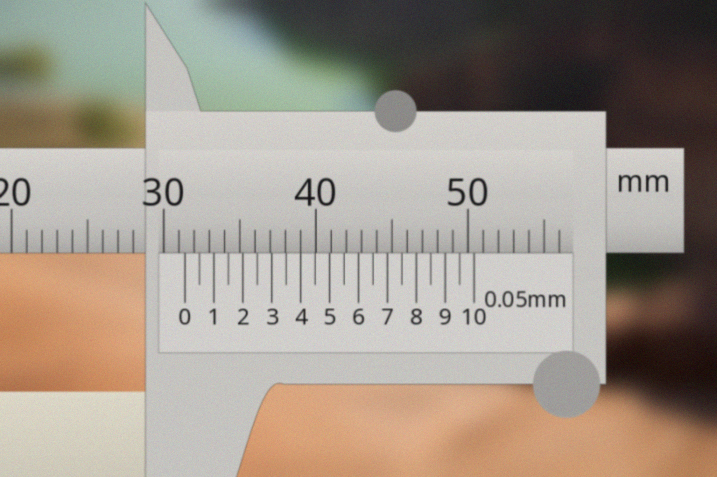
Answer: 31.4 mm
